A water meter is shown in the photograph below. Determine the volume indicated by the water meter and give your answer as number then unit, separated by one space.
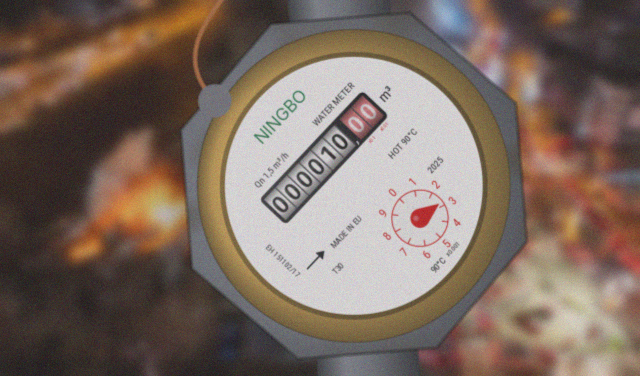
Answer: 10.002 m³
